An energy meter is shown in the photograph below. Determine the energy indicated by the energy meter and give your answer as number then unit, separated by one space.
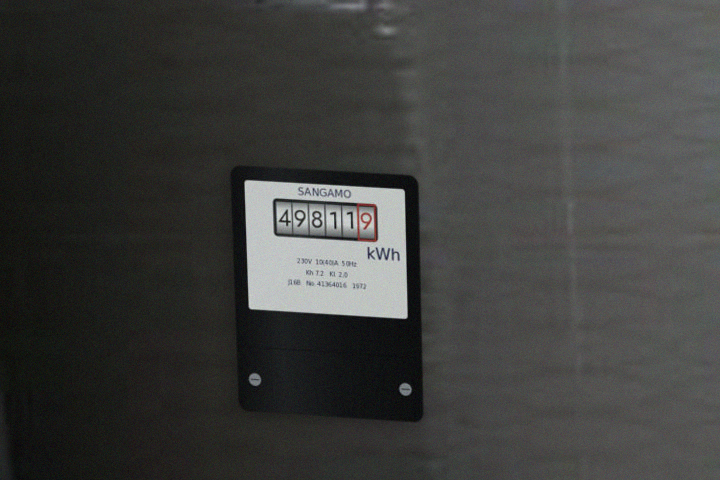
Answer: 49811.9 kWh
